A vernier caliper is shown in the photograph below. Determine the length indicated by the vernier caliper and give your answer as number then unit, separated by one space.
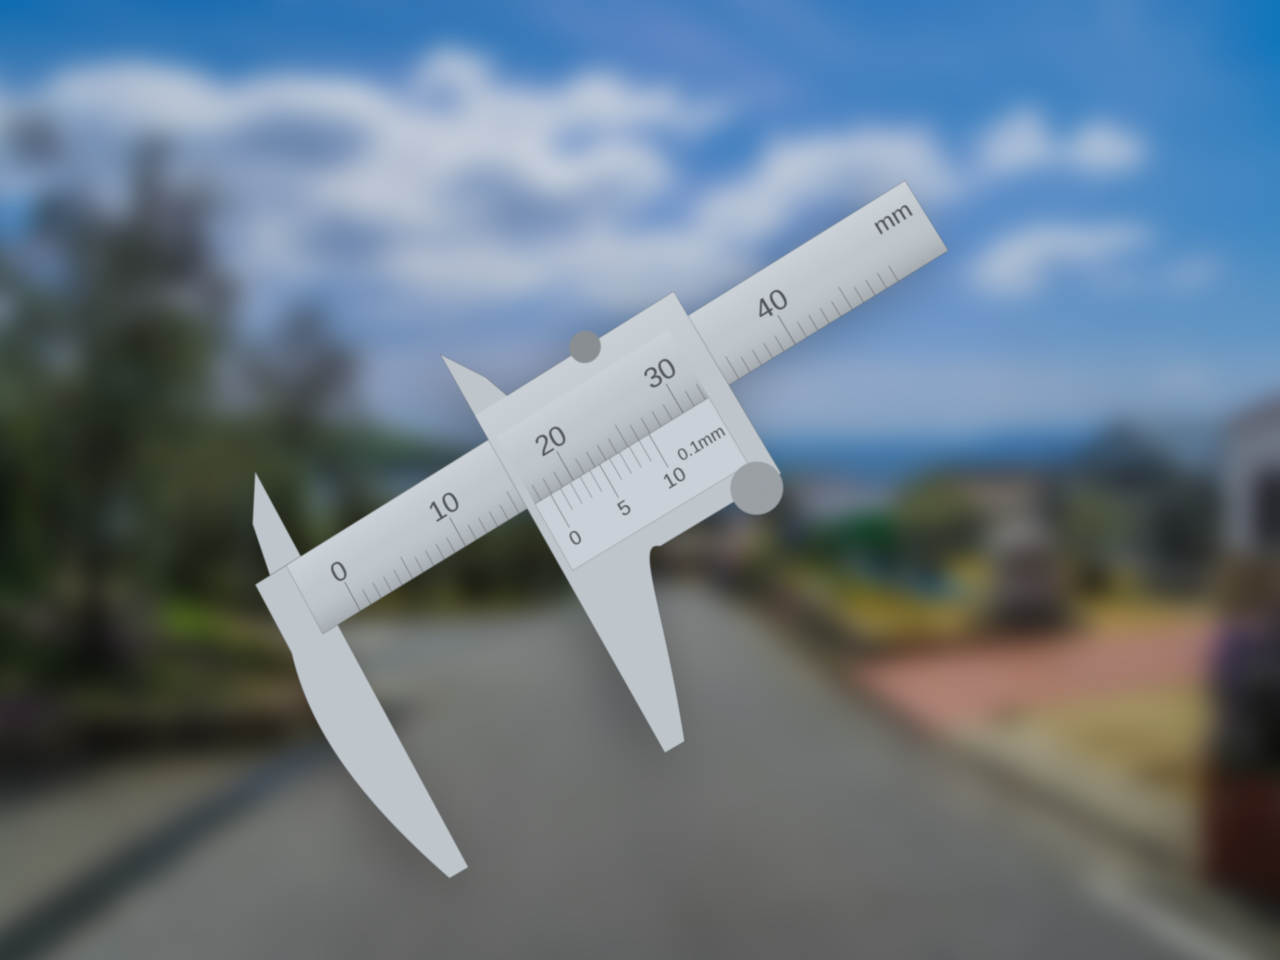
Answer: 17.9 mm
